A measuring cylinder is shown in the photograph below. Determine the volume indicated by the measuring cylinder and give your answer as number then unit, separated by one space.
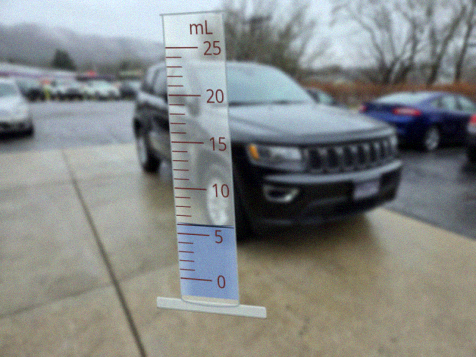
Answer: 6 mL
